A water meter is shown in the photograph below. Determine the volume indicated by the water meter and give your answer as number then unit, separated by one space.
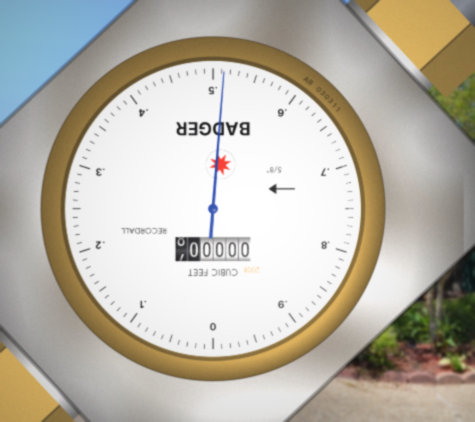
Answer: 7.51 ft³
